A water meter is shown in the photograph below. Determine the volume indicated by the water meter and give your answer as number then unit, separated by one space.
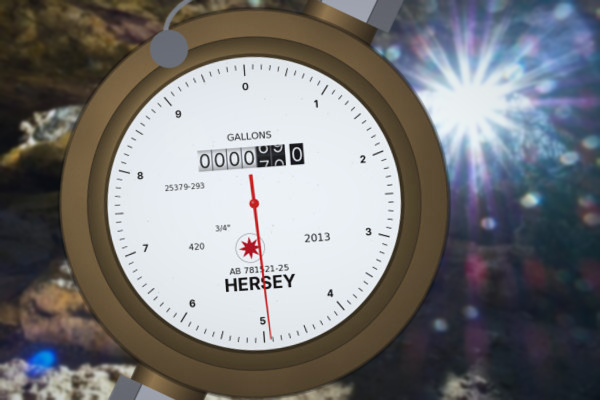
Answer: 694.9 gal
